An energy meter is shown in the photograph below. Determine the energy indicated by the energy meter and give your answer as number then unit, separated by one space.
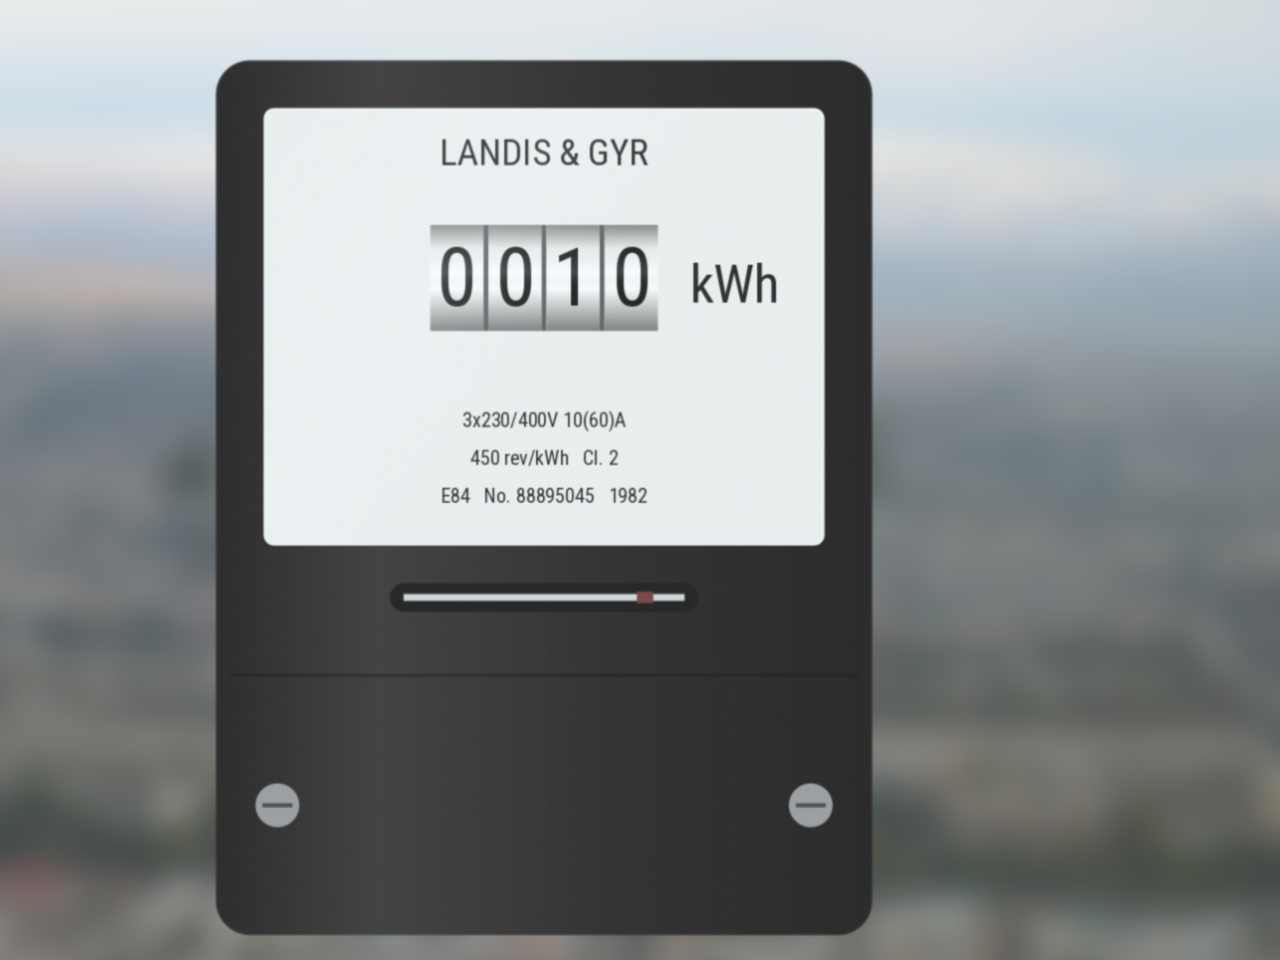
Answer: 10 kWh
